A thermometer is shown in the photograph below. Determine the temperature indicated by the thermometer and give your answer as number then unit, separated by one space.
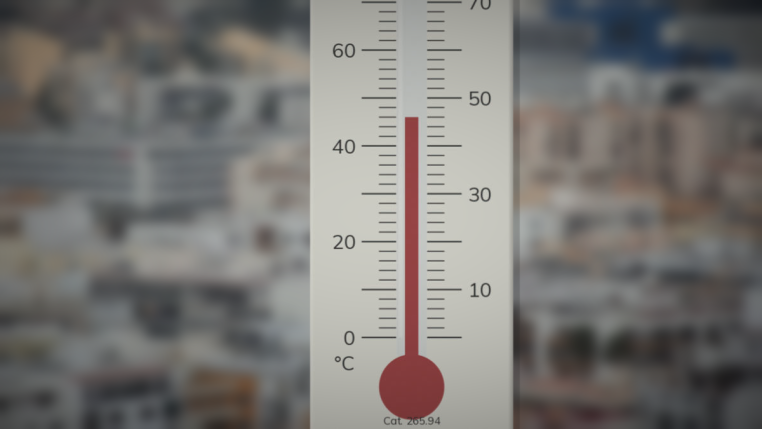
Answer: 46 °C
